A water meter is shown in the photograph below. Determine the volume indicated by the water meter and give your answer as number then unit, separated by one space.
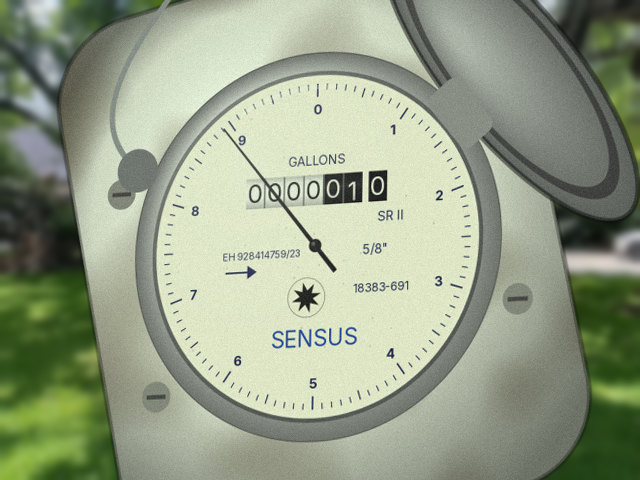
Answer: 8.9 gal
